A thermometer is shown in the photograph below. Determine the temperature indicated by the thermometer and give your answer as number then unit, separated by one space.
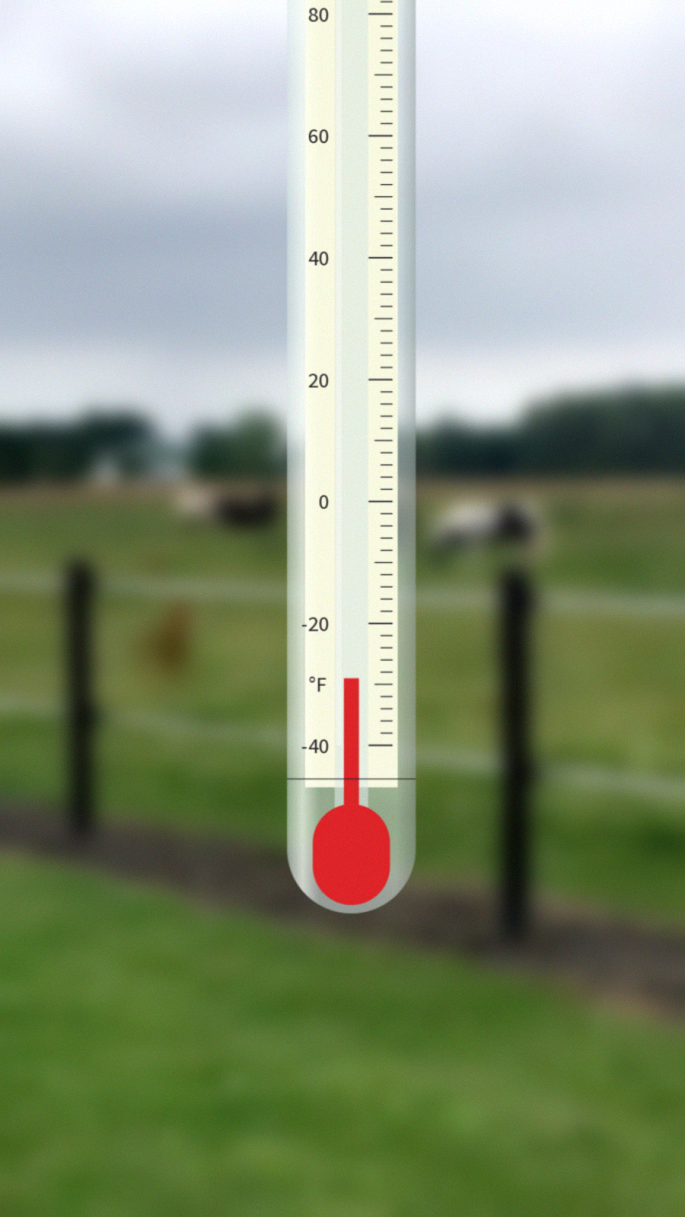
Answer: -29 °F
